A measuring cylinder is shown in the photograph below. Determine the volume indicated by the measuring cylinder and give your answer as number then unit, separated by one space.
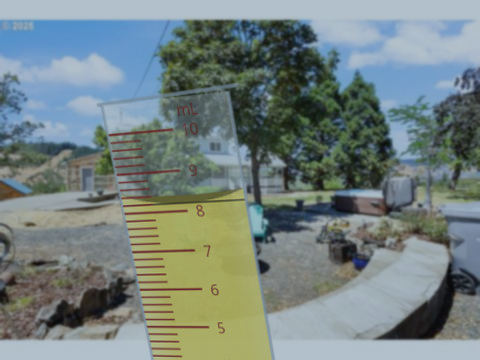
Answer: 8.2 mL
